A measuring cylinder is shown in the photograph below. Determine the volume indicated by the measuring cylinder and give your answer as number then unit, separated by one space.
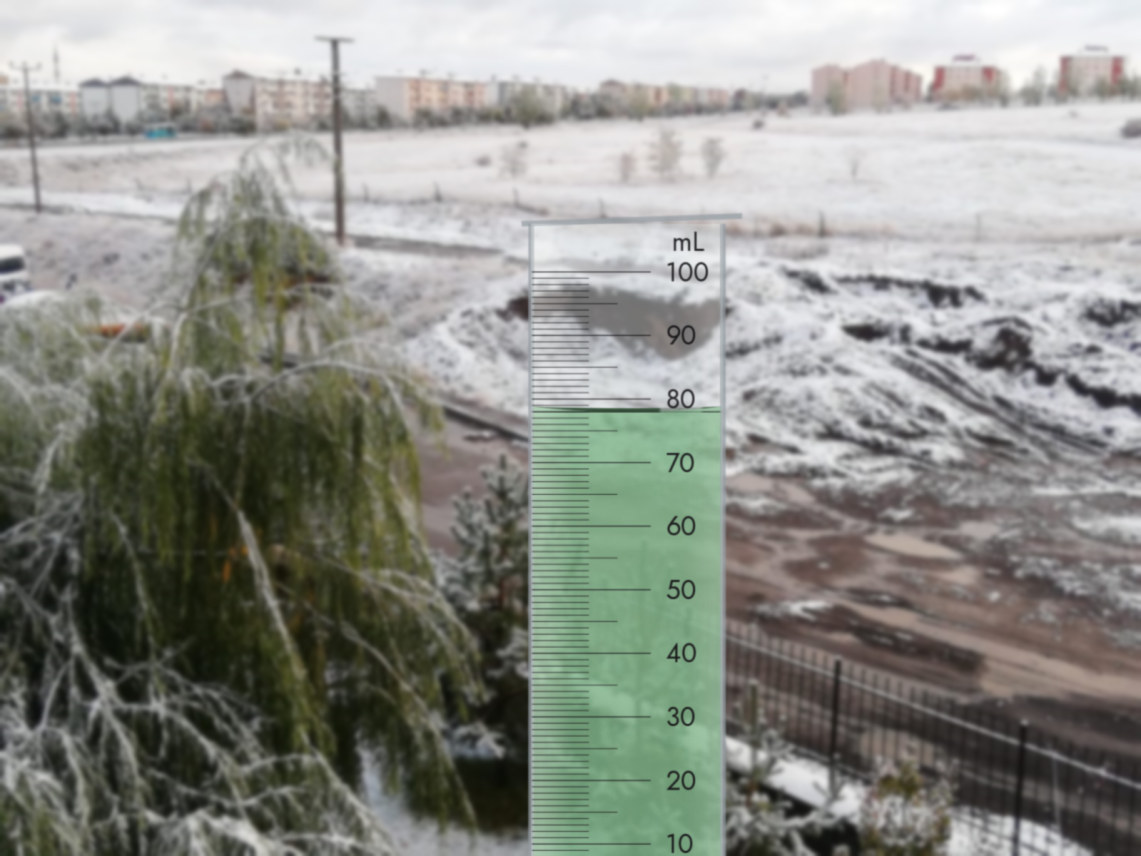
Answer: 78 mL
